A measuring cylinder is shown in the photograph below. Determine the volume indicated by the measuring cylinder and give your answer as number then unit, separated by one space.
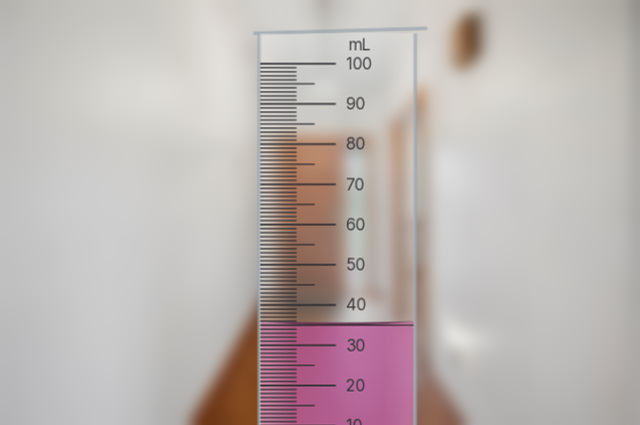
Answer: 35 mL
